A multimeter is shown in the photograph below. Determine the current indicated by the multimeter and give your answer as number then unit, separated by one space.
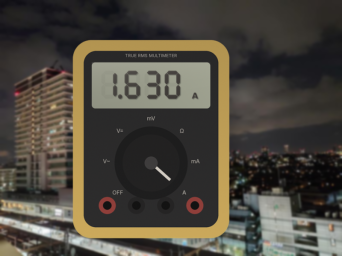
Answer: 1.630 A
